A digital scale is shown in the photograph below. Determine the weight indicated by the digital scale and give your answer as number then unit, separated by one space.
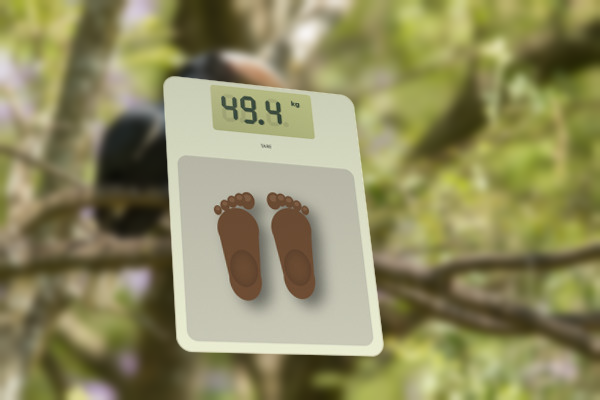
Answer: 49.4 kg
